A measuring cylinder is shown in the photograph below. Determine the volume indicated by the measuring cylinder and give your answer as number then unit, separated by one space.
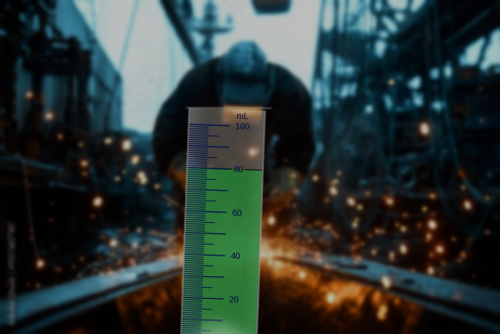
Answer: 80 mL
